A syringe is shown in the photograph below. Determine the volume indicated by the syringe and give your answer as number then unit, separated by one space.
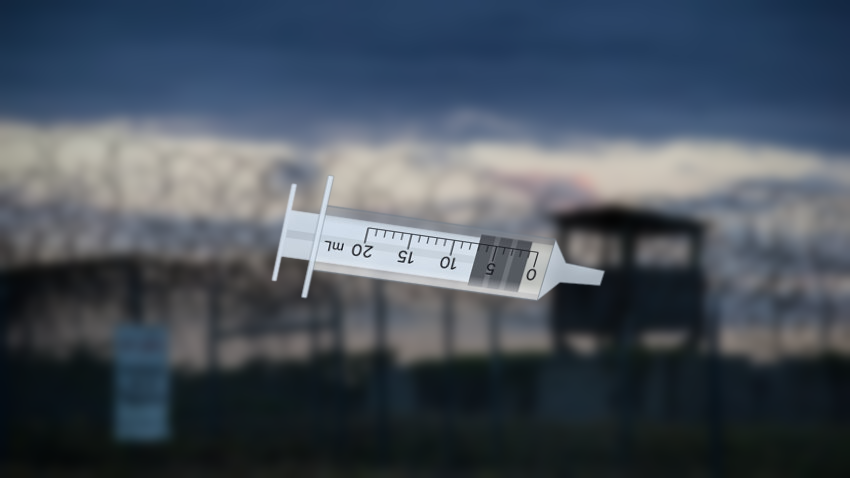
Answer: 1 mL
